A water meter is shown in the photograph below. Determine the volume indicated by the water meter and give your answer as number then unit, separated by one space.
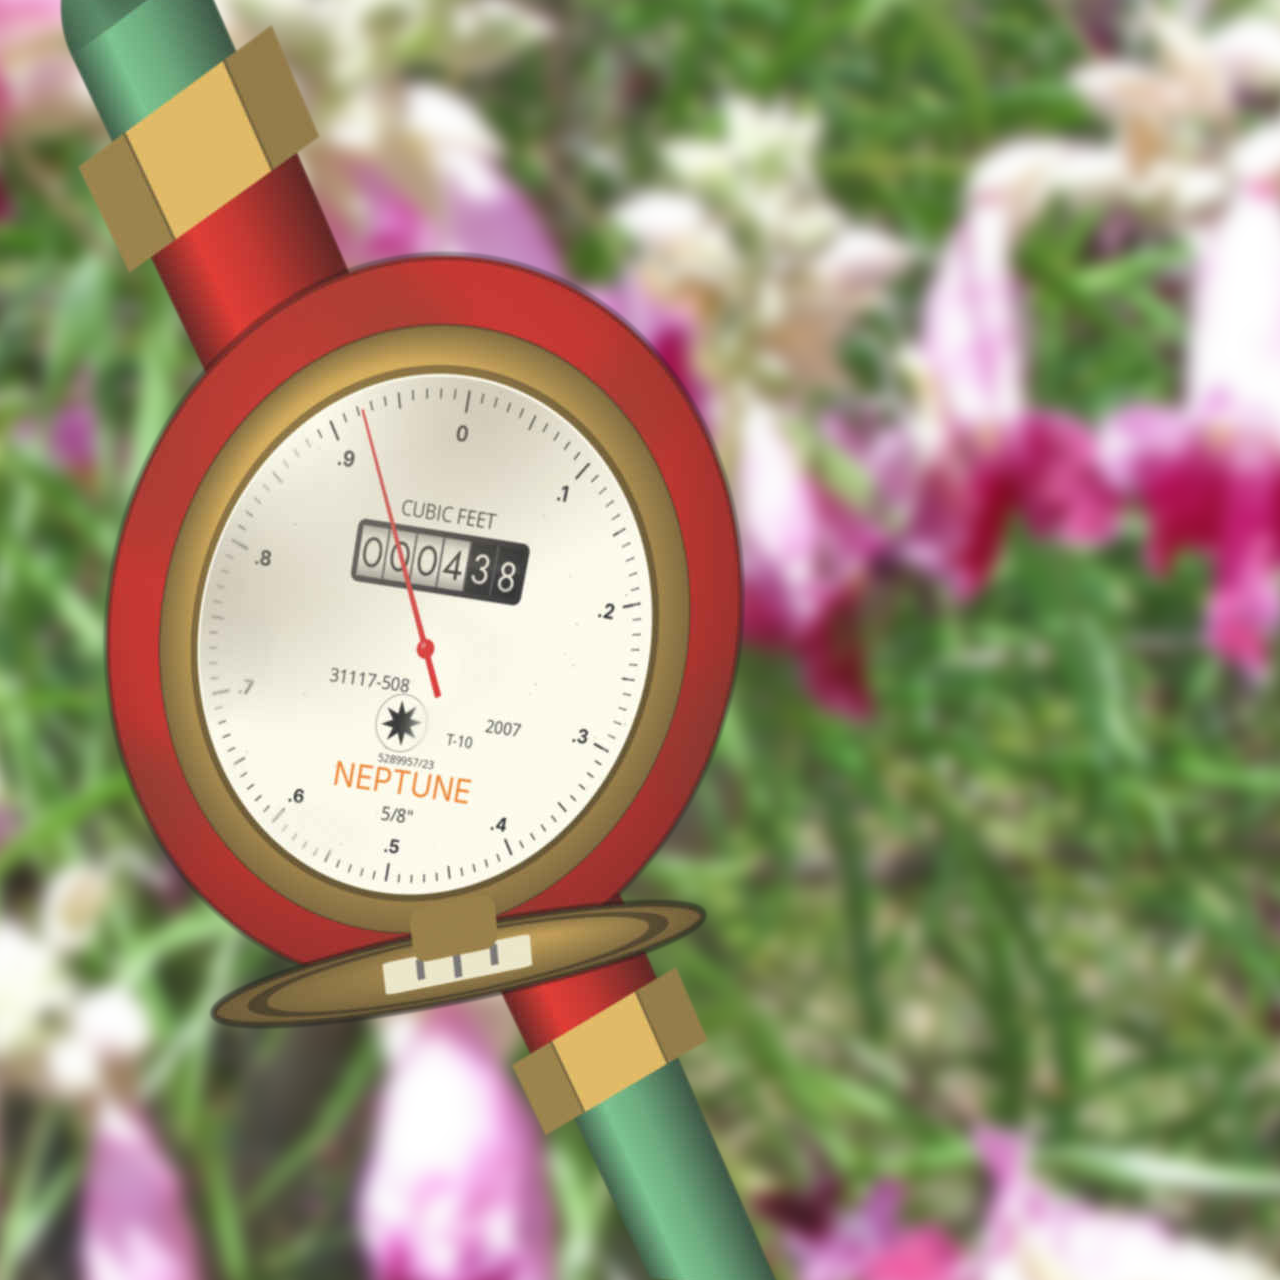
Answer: 437.92 ft³
